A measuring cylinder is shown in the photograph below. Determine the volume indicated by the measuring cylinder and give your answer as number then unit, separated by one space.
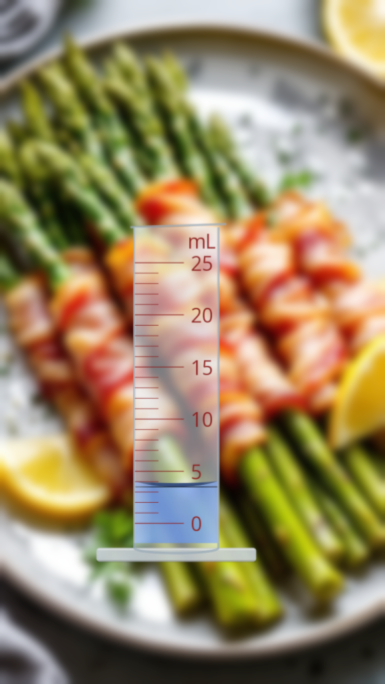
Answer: 3.5 mL
